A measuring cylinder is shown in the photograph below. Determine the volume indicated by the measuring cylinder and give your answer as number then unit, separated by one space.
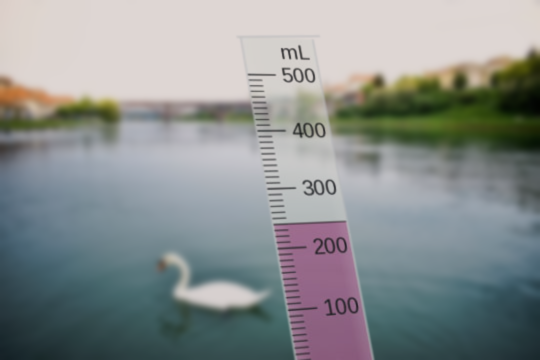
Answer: 240 mL
